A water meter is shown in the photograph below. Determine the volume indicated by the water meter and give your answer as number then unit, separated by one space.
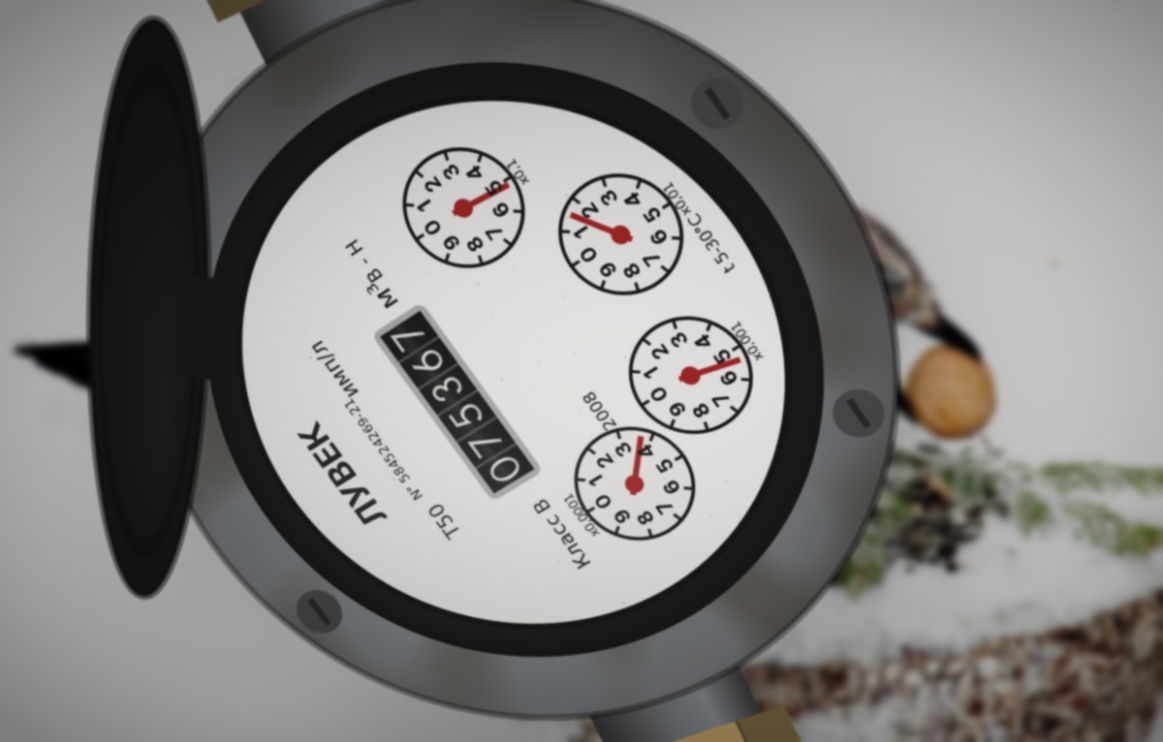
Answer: 75367.5153 m³
